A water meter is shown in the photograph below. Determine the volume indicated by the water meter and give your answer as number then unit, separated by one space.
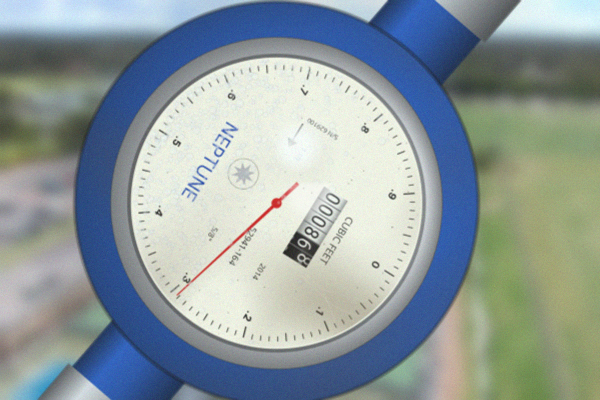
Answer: 868.29 ft³
